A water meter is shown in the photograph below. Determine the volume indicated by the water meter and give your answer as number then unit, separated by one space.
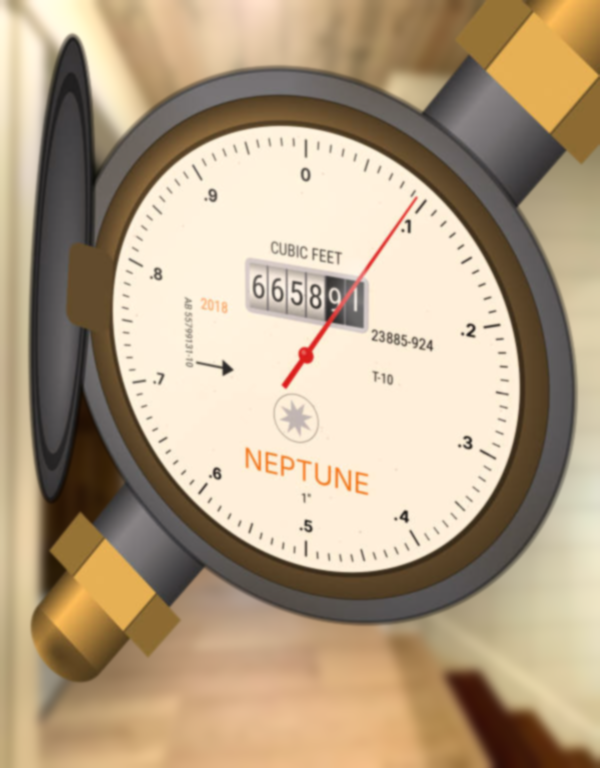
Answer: 665891.09 ft³
